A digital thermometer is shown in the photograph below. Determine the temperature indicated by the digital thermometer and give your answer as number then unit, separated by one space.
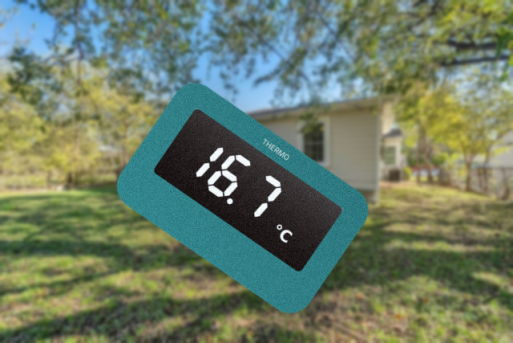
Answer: 16.7 °C
